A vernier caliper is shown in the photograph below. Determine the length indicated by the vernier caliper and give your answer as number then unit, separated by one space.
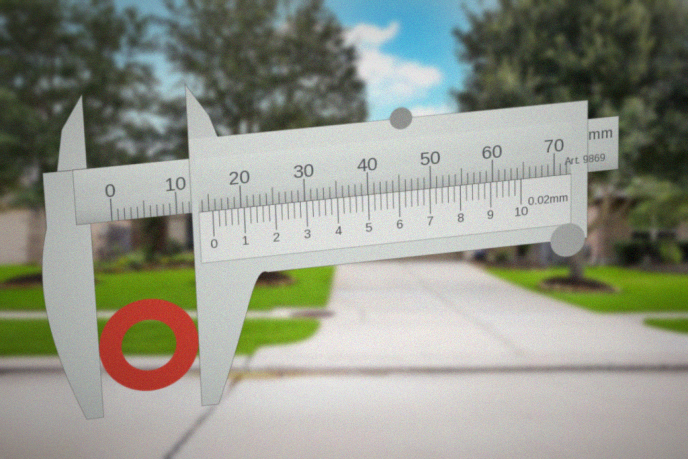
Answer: 15.6 mm
